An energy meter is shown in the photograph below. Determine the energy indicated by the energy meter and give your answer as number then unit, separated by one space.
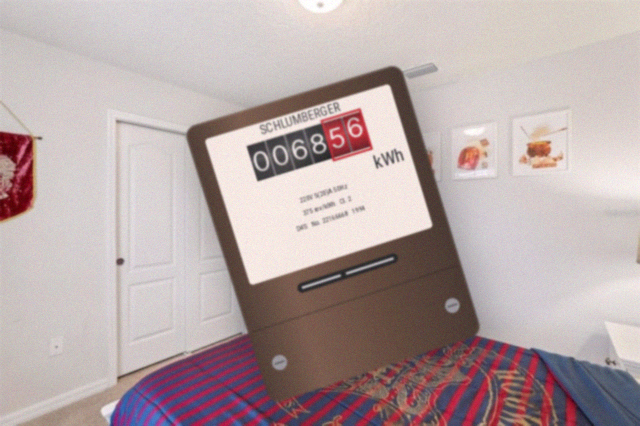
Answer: 68.56 kWh
